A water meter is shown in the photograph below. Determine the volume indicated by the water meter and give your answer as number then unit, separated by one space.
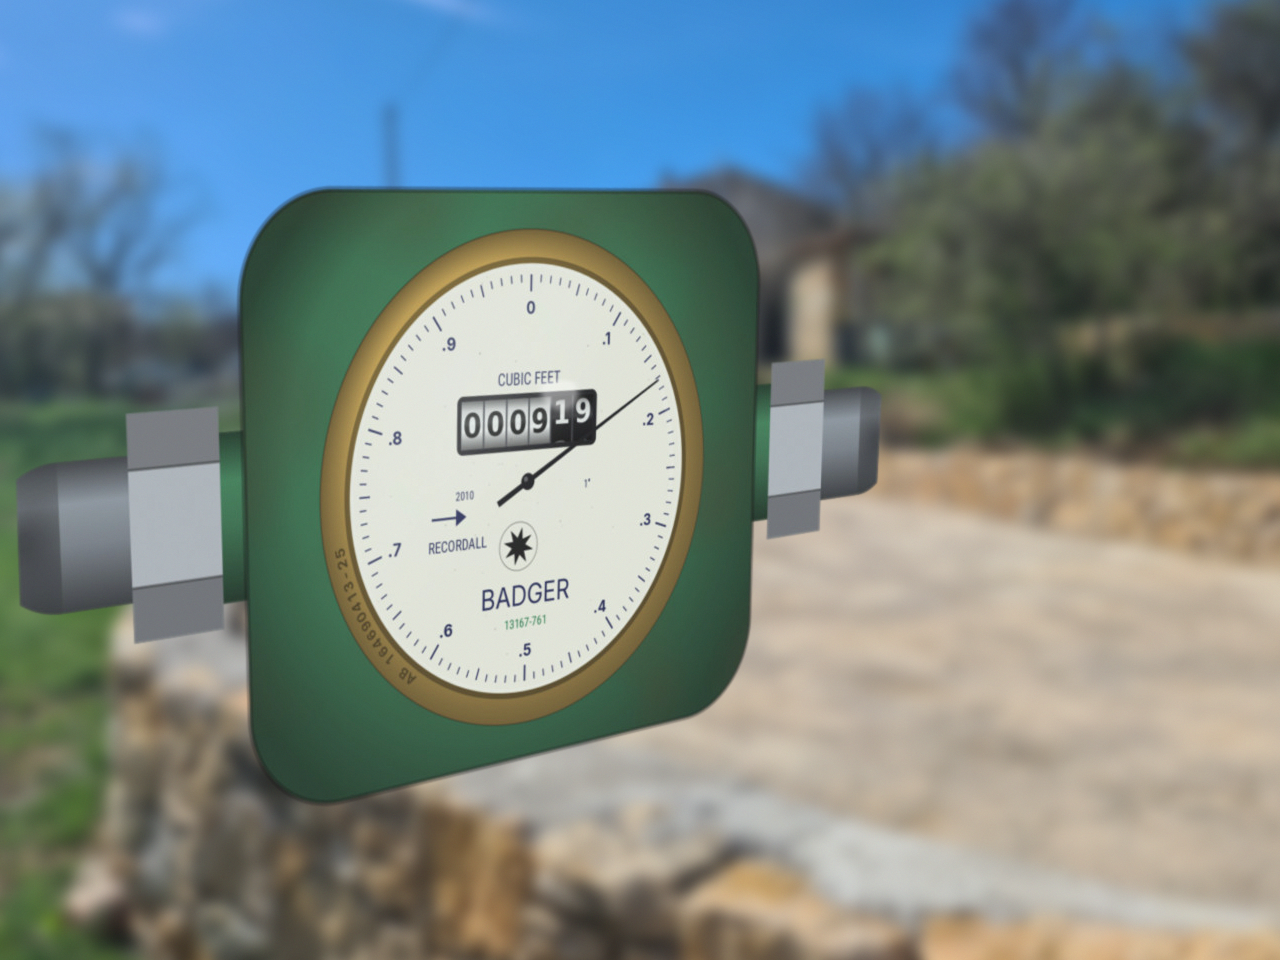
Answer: 919.17 ft³
